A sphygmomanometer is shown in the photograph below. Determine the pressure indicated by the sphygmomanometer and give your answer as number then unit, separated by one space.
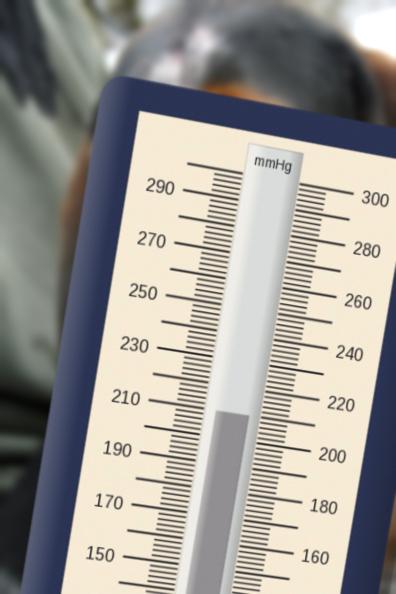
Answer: 210 mmHg
